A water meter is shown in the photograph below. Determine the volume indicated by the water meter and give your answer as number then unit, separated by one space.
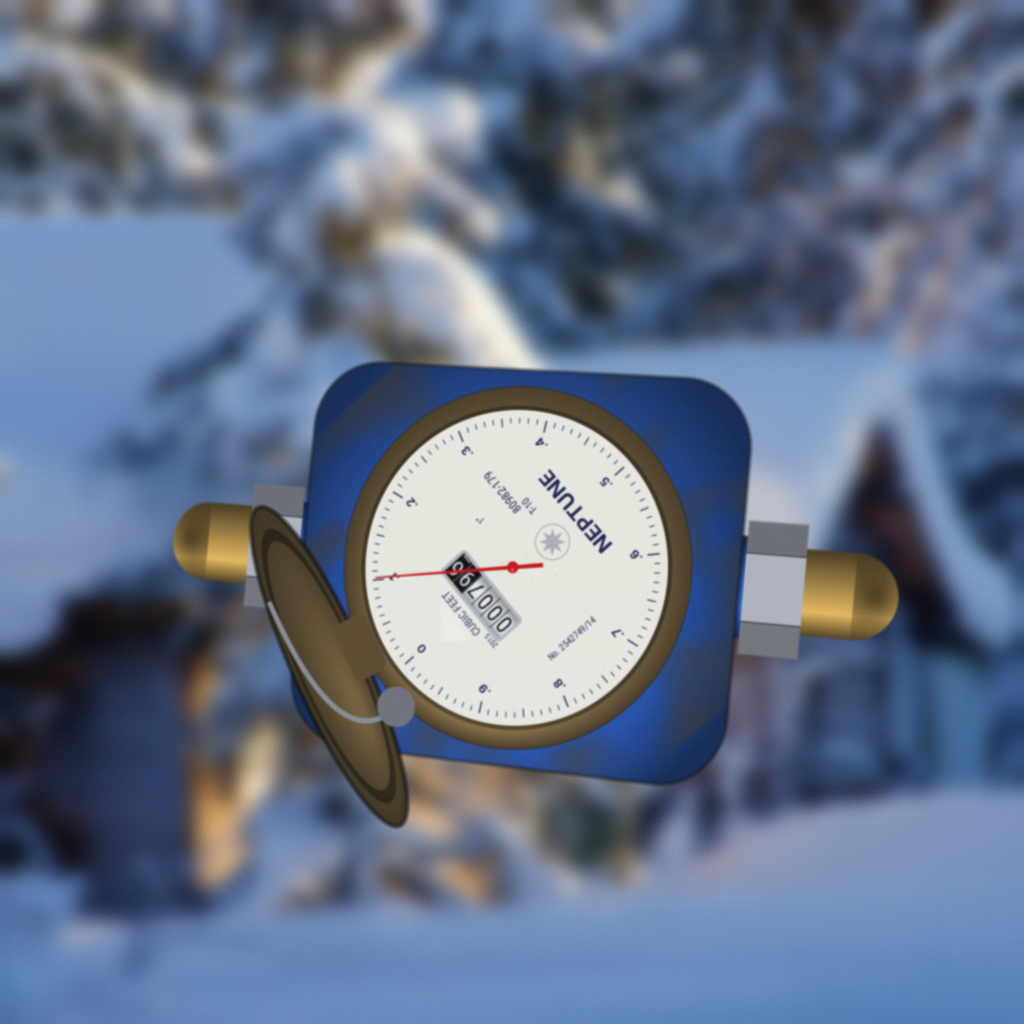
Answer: 796.10 ft³
